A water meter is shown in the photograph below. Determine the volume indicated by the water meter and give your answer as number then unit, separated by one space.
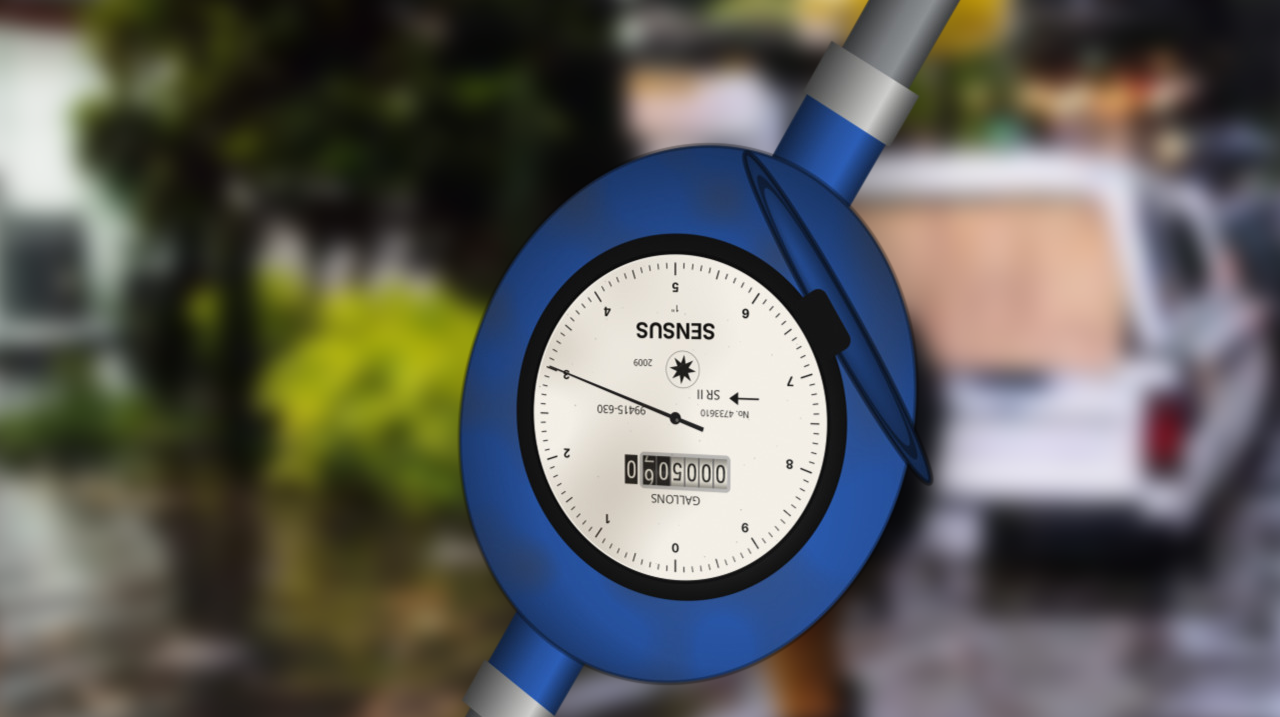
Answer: 5063.0 gal
